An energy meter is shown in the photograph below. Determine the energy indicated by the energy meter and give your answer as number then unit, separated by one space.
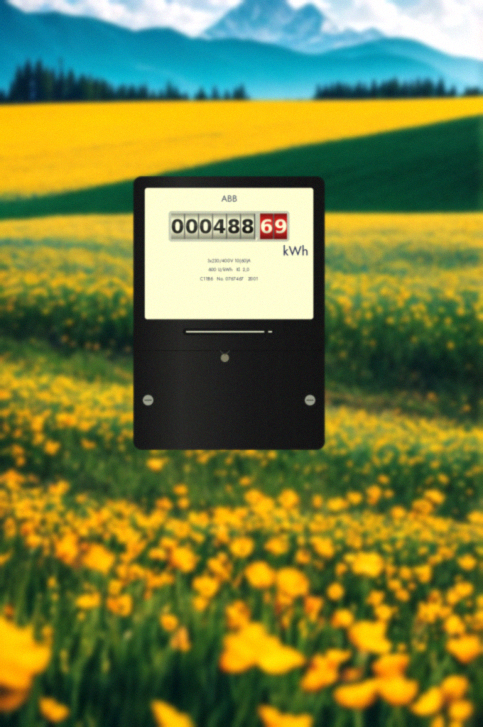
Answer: 488.69 kWh
